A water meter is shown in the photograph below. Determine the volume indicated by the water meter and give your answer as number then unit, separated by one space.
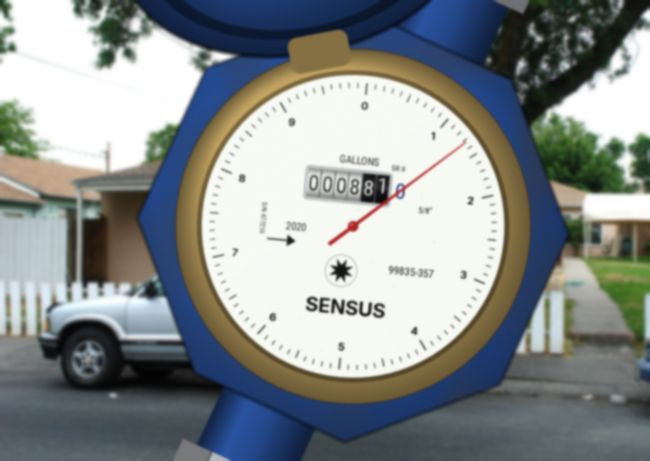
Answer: 8811.3 gal
